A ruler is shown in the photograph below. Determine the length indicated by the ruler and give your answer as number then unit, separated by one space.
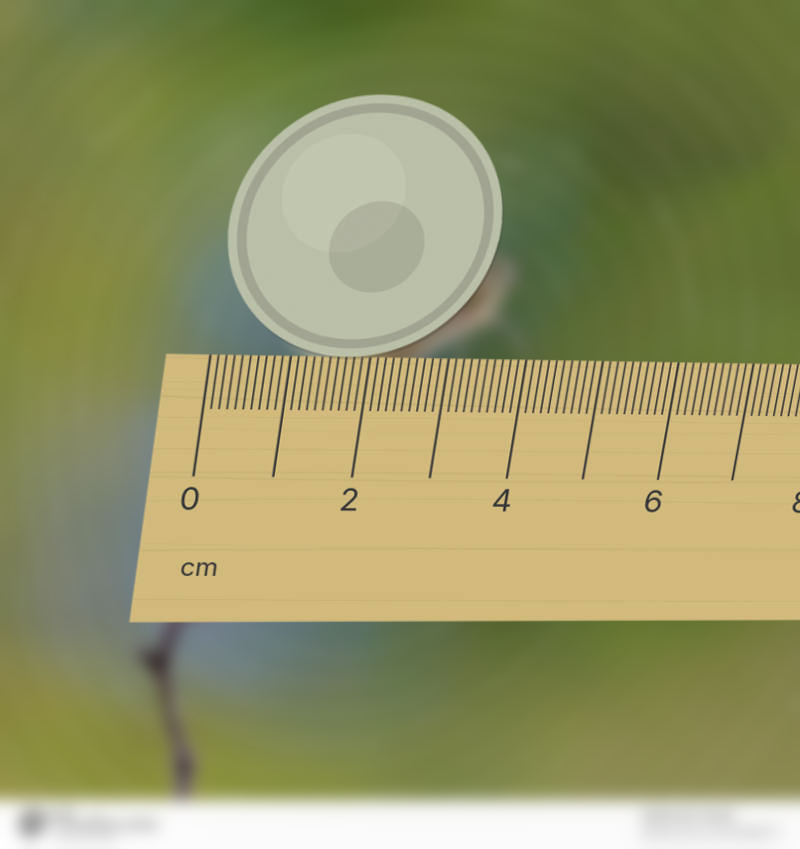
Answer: 3.4 cm
